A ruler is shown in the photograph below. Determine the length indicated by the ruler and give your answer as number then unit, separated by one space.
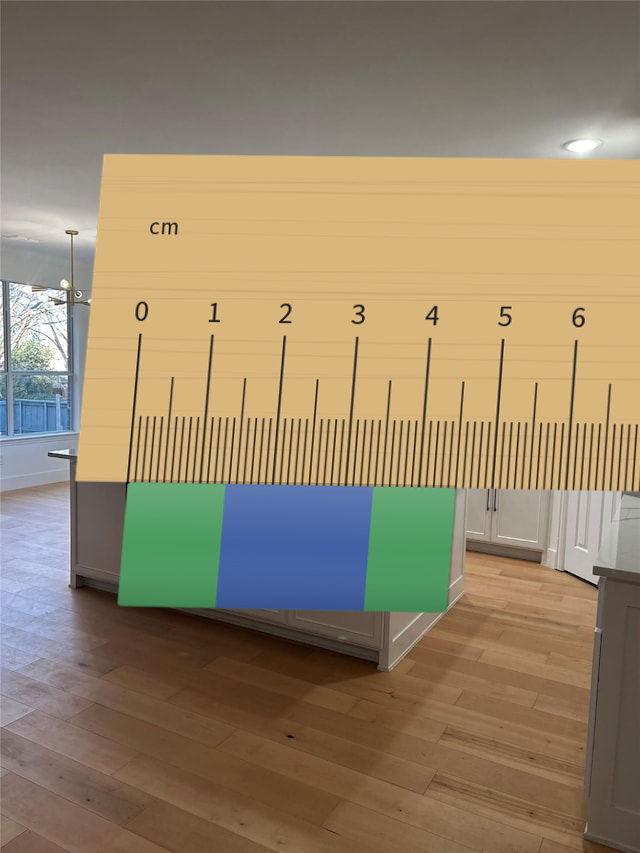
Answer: 4.5 cm
